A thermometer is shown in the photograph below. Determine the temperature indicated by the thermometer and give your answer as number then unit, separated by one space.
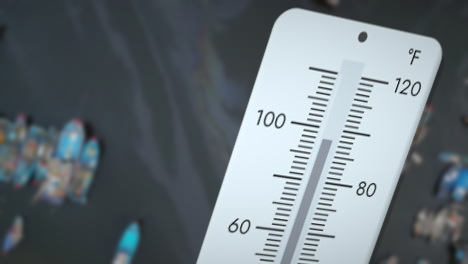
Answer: 96 °F
